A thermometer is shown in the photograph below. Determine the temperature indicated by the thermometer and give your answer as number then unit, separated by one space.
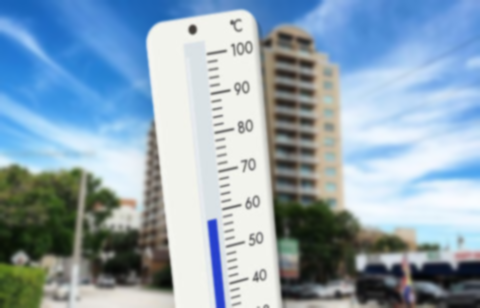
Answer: 58 °C
